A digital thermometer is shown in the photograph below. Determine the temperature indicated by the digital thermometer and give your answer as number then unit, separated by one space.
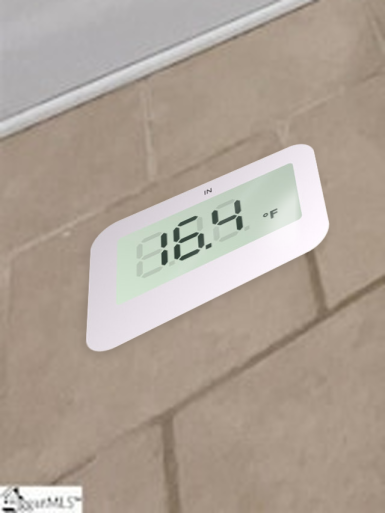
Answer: 16.4 °F
